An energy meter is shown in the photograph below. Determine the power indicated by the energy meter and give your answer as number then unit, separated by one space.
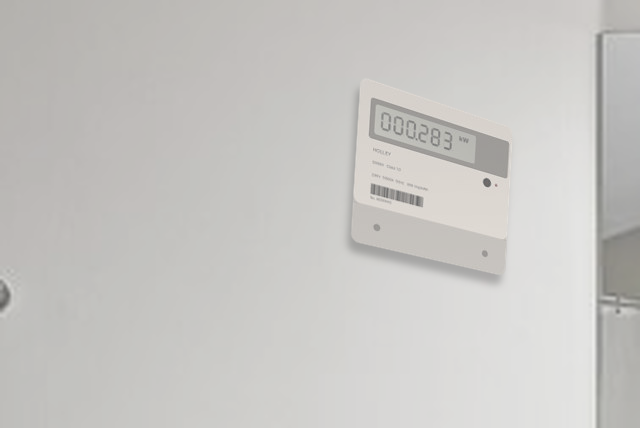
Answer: 0.283 kW
